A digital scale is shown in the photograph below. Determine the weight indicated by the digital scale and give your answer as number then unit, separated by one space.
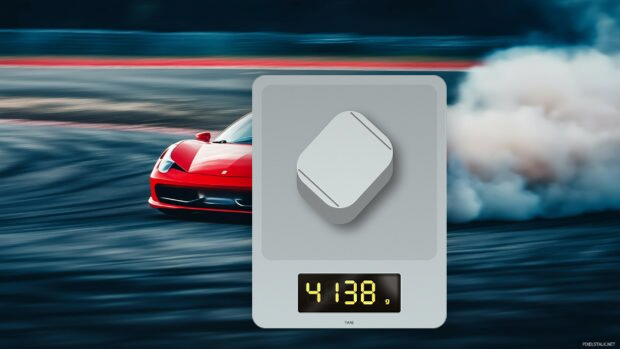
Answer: 4138 g
